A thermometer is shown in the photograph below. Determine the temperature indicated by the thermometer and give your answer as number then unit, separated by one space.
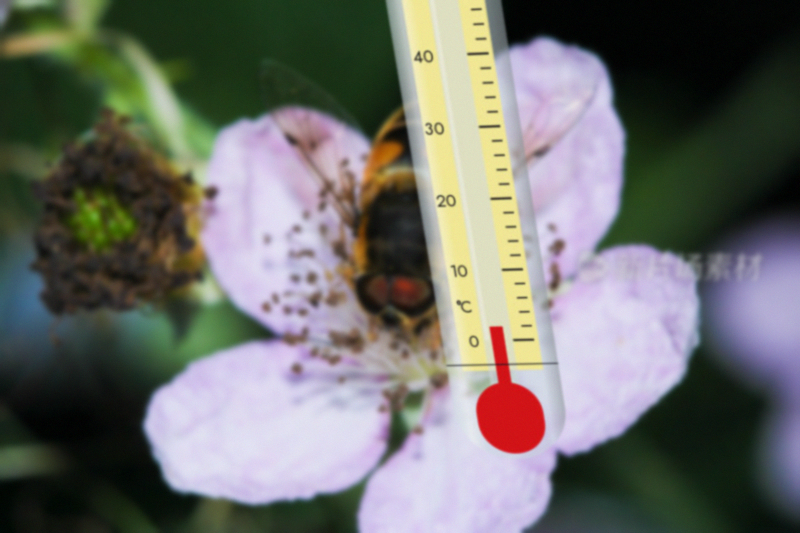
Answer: 2 °C
